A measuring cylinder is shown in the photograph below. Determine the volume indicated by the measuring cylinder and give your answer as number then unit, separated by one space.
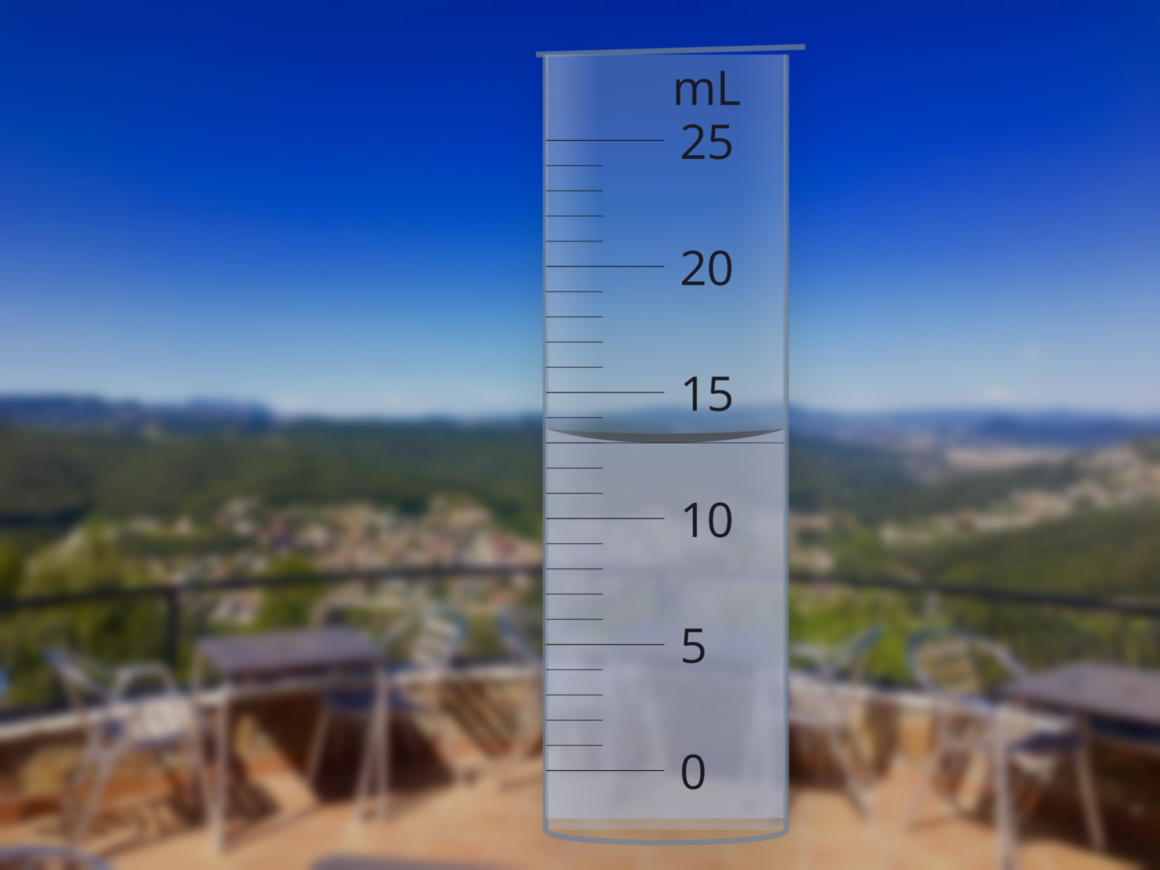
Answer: 13 mL
